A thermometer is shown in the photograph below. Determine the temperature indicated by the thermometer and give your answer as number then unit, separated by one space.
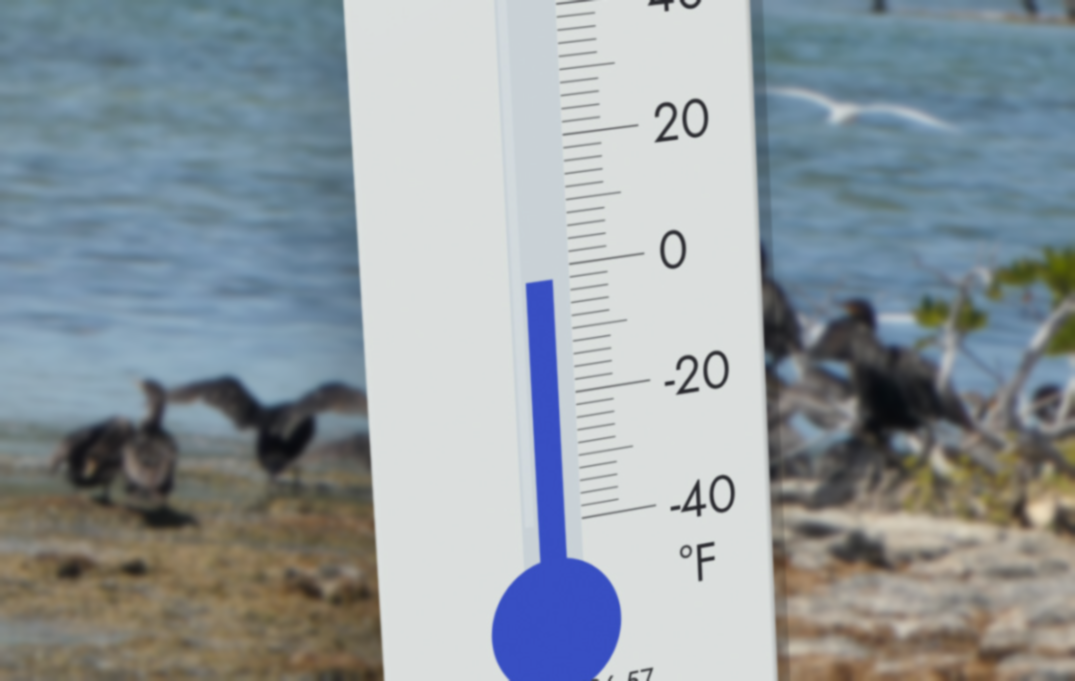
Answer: -2 °F
